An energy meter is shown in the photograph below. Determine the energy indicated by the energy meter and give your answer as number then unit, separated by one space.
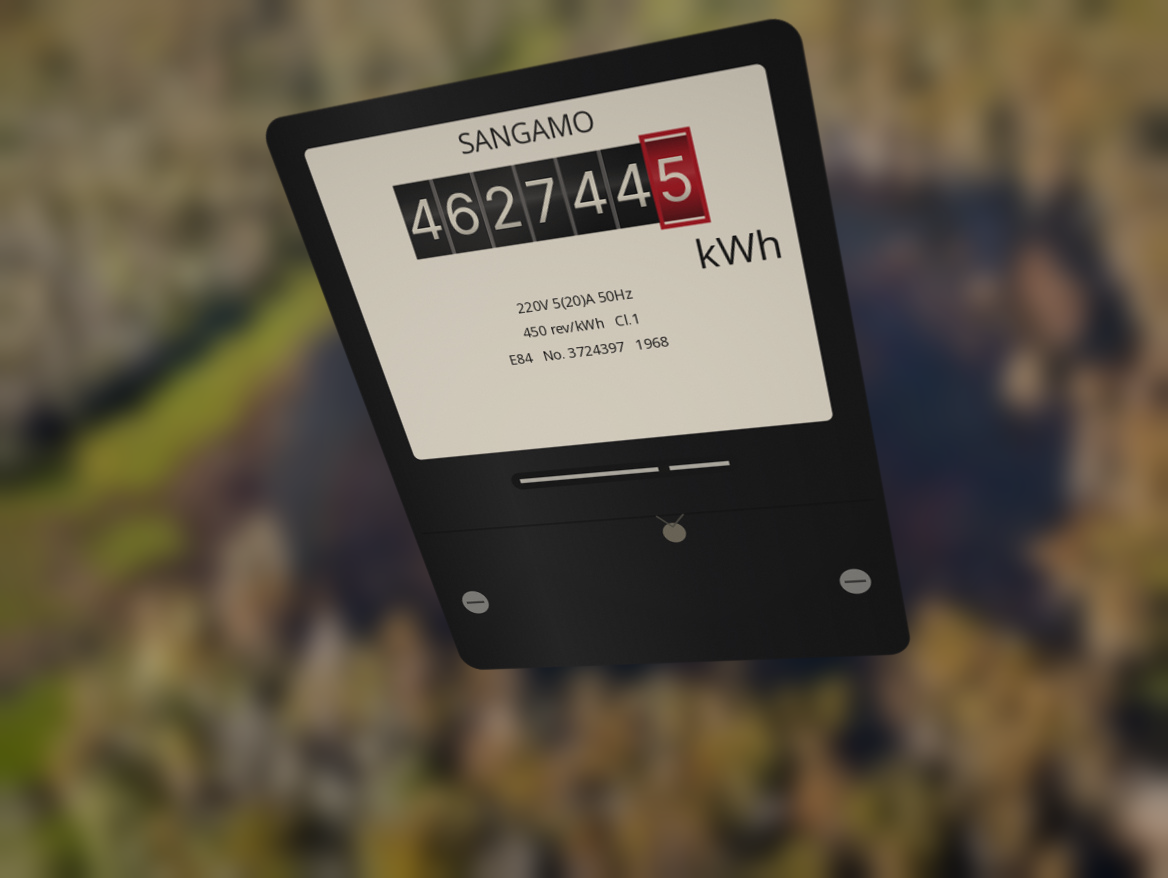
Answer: 462744.5 kWh
